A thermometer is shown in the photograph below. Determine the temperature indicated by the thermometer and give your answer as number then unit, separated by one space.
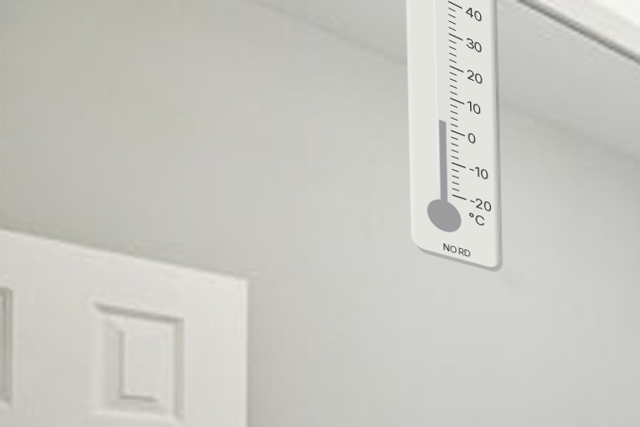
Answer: 2 °C
